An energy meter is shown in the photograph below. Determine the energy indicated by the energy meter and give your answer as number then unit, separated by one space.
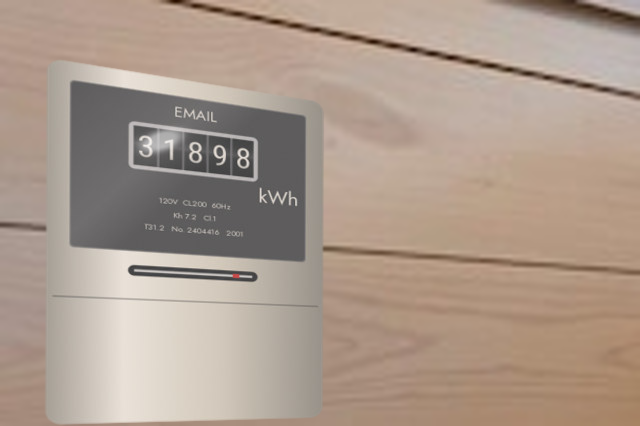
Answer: 31898 kWh
